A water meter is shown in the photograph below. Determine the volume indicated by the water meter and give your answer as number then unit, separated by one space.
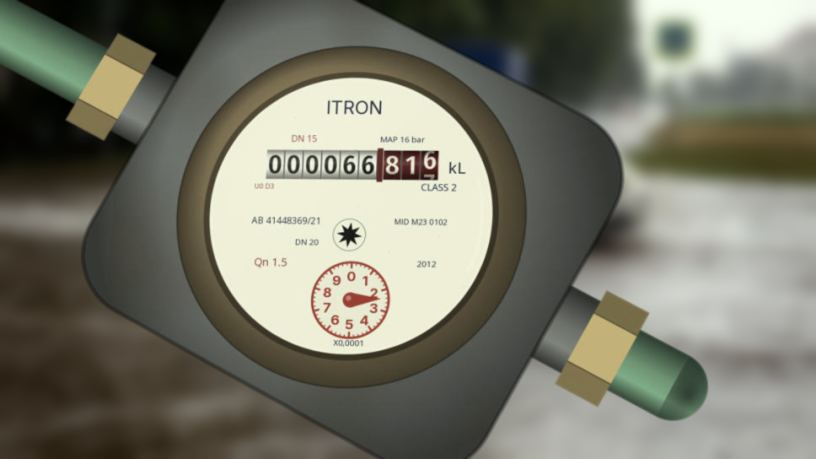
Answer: 66.8162 kL
